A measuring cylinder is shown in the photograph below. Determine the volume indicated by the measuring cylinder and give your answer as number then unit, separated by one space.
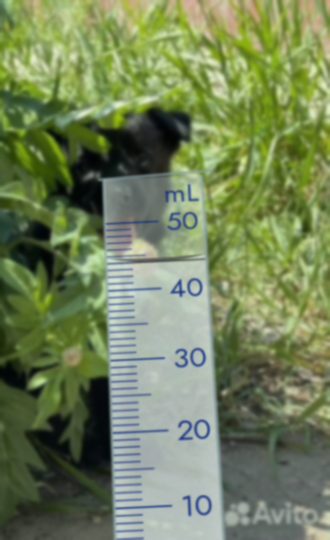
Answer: 44 mL
